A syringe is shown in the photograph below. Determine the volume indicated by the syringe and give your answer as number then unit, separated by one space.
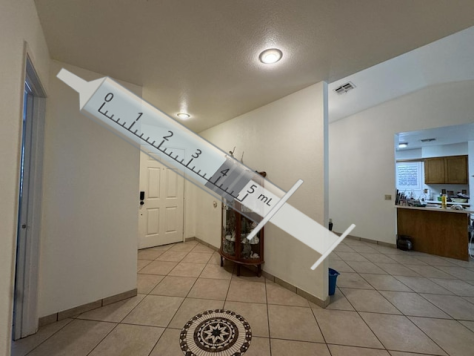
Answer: 3.8 mL
